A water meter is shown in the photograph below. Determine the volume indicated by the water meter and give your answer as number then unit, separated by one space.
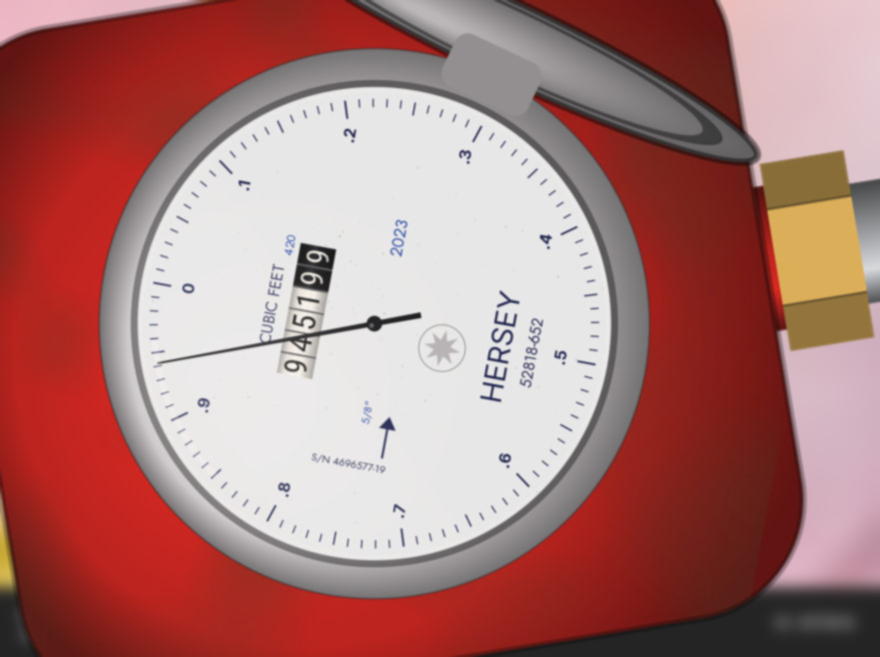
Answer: 945198.94 ft³
